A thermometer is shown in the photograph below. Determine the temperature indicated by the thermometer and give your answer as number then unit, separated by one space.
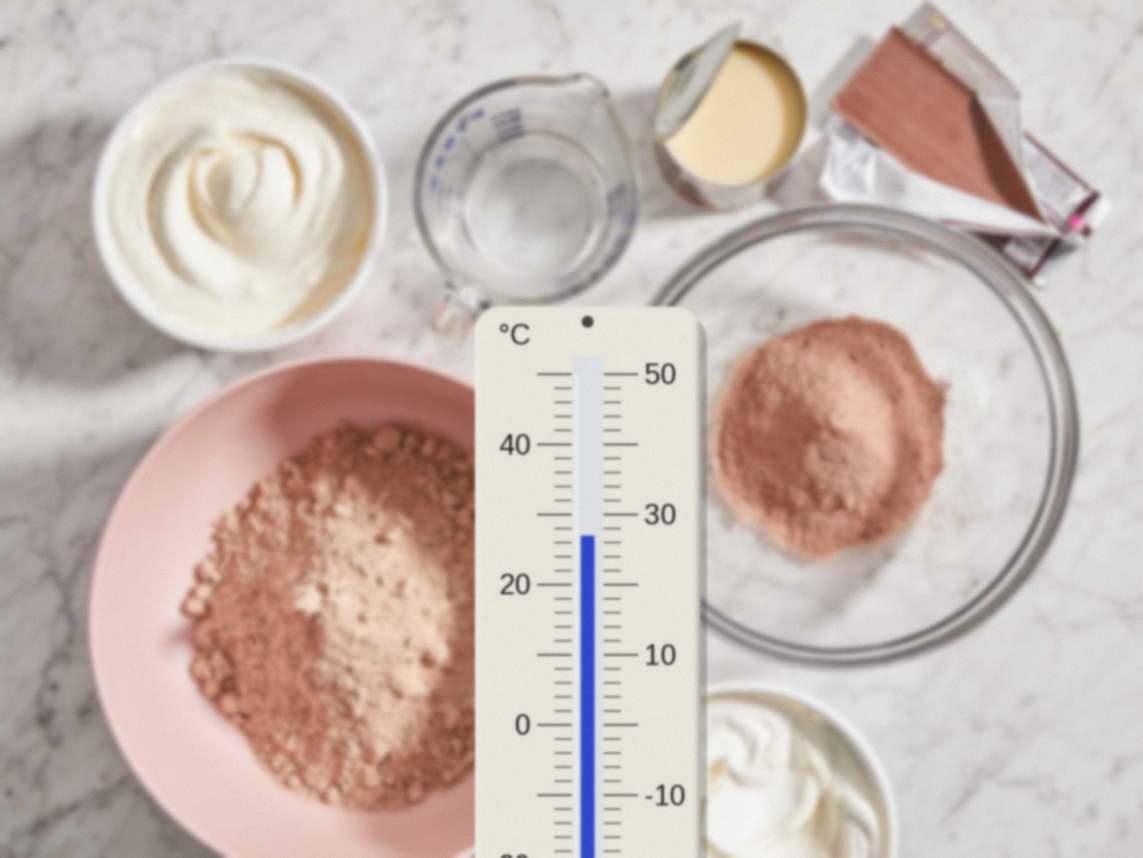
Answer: 27 °C
